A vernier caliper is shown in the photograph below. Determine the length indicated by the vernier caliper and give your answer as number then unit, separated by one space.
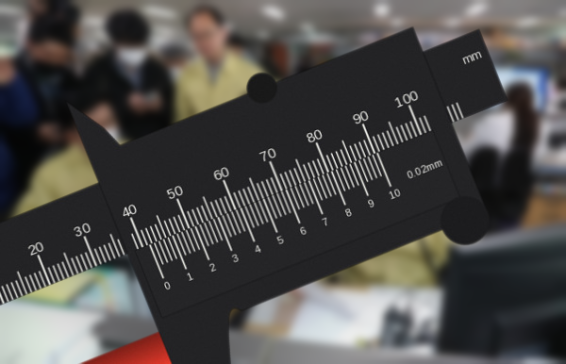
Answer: 41.5 mm
